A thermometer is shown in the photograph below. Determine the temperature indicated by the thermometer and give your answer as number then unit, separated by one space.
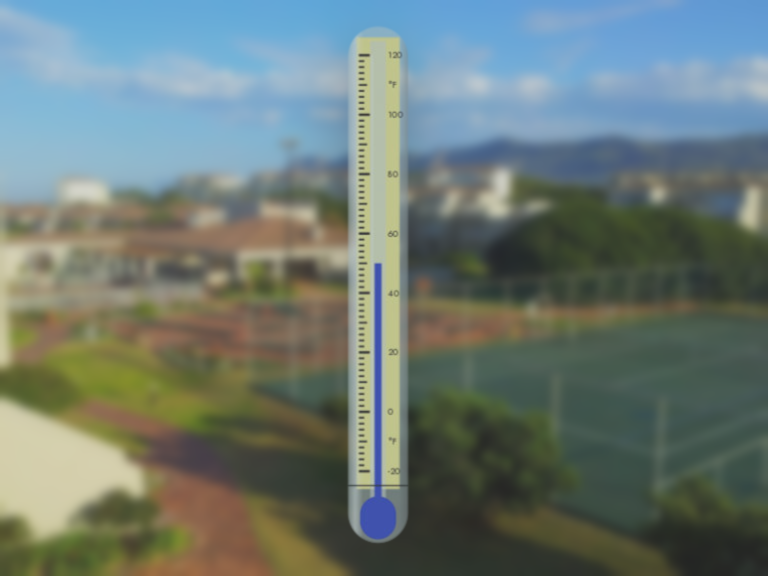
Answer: 50 °F
